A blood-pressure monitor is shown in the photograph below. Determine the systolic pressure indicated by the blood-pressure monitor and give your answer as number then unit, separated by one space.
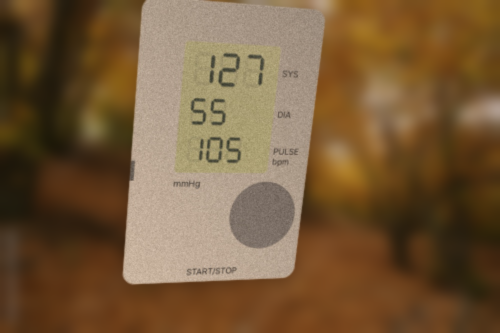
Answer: 127 mmHg
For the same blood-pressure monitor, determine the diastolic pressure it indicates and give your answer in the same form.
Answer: 55 mmHg
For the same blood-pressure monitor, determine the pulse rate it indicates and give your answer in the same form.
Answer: 105 bpm
